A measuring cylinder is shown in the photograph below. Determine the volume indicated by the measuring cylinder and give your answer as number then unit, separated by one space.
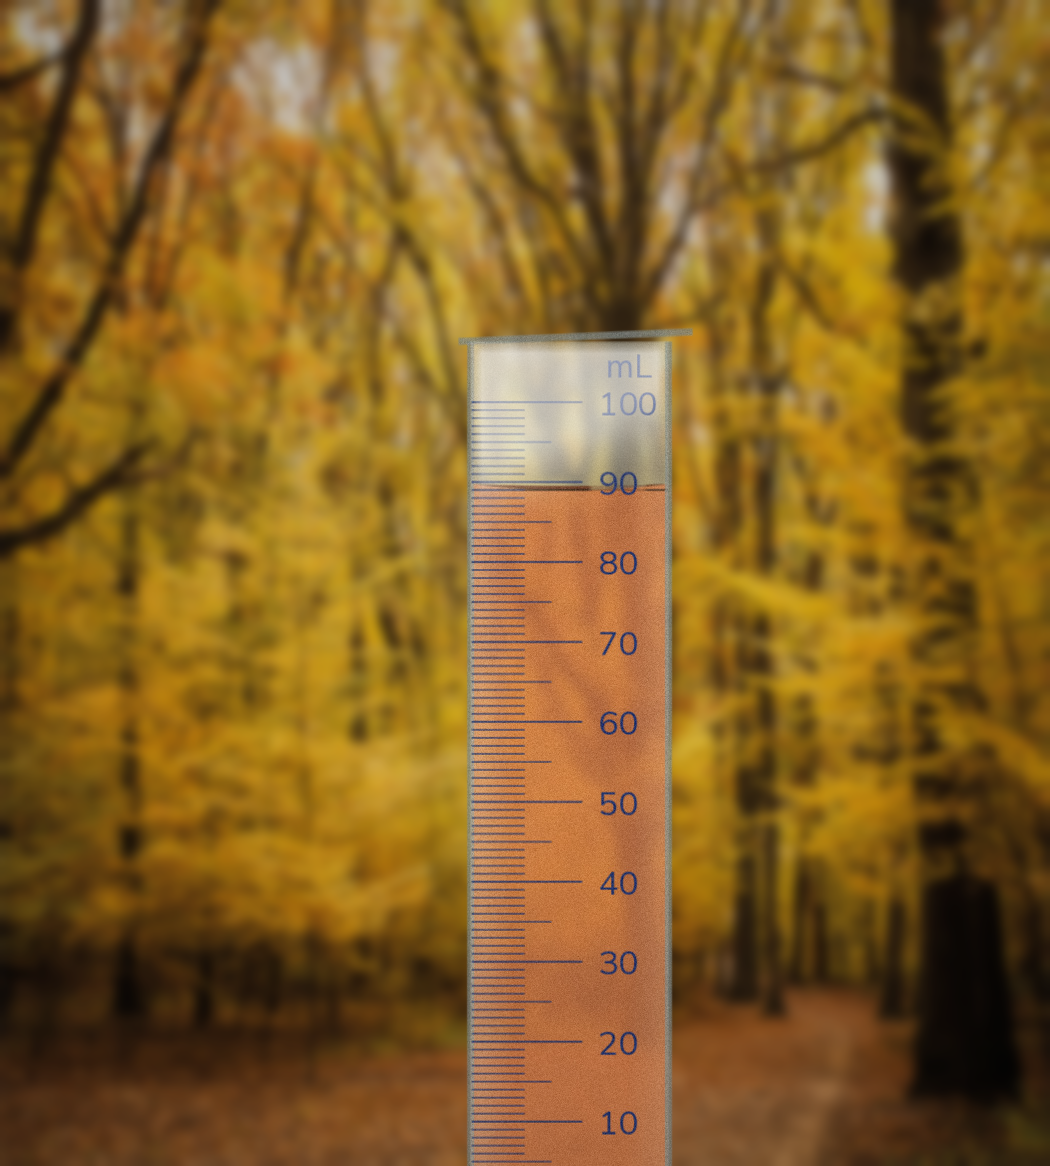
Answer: 89 mL
